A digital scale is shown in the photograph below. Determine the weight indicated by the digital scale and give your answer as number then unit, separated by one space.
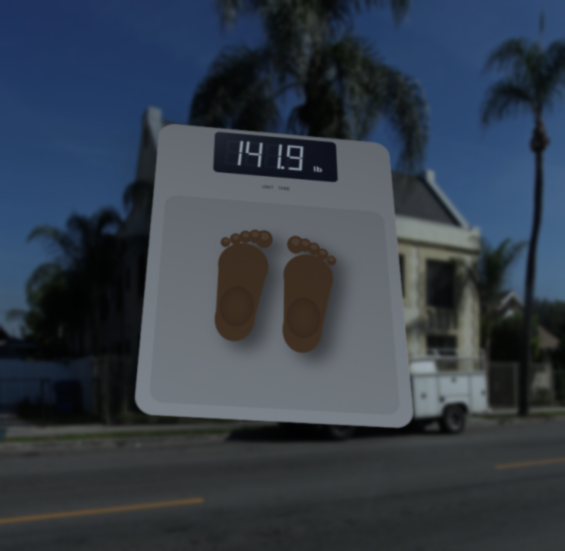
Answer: 141.9 lb
